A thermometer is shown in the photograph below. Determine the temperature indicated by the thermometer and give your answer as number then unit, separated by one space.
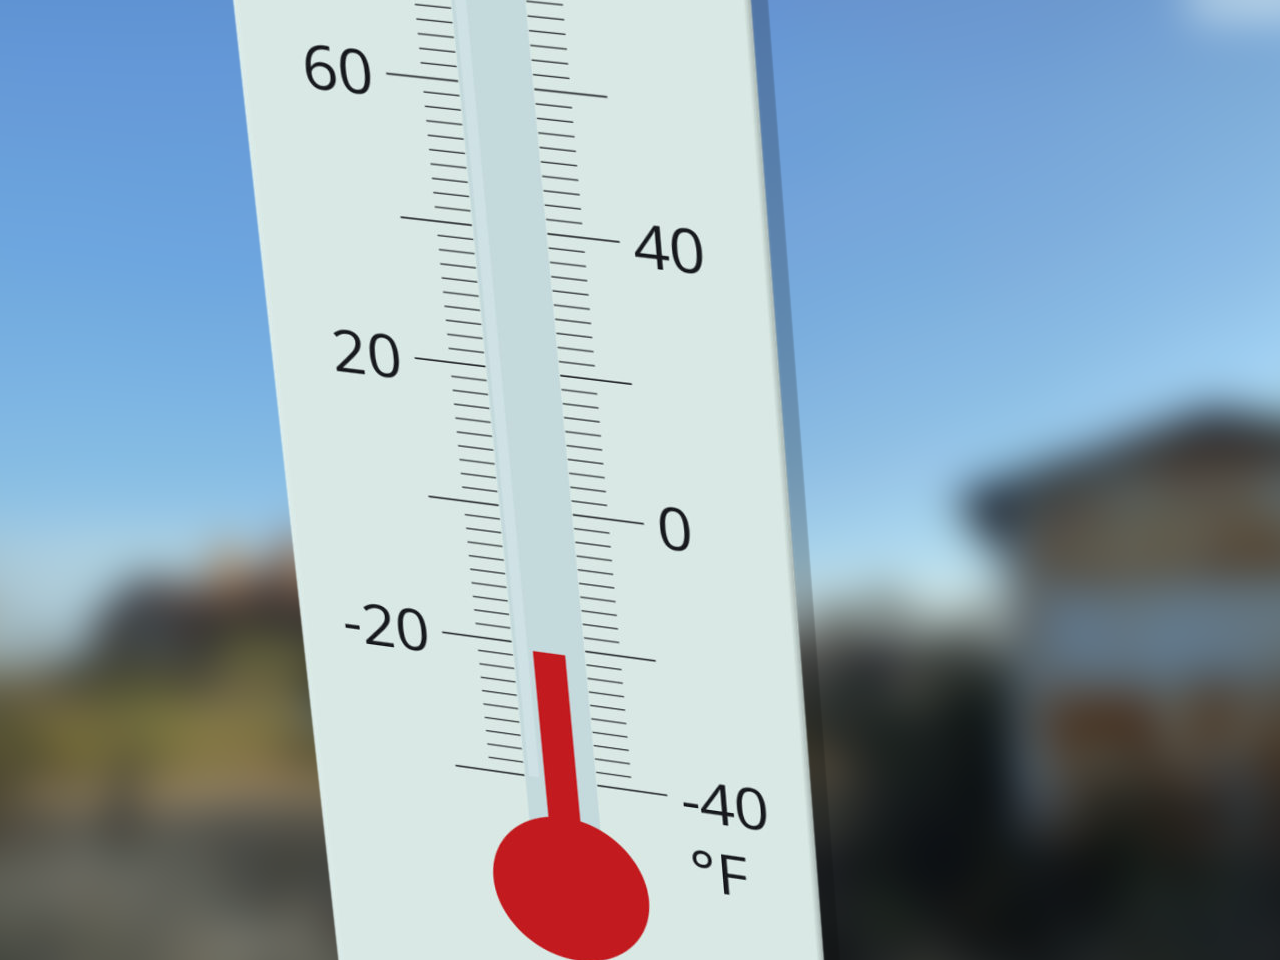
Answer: -21 °F
